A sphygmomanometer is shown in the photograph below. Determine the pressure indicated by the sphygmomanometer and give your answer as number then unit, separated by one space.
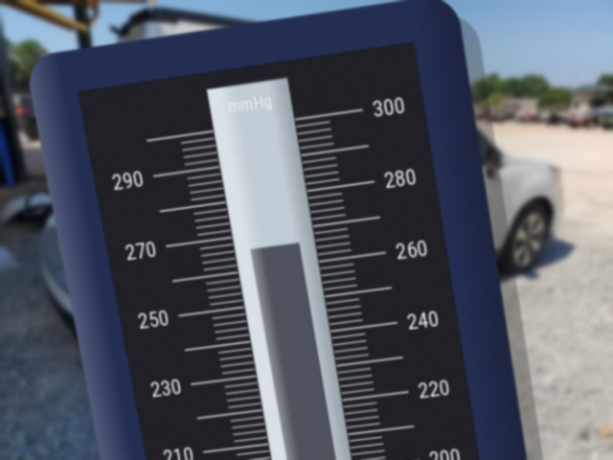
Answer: 266 mmHg
